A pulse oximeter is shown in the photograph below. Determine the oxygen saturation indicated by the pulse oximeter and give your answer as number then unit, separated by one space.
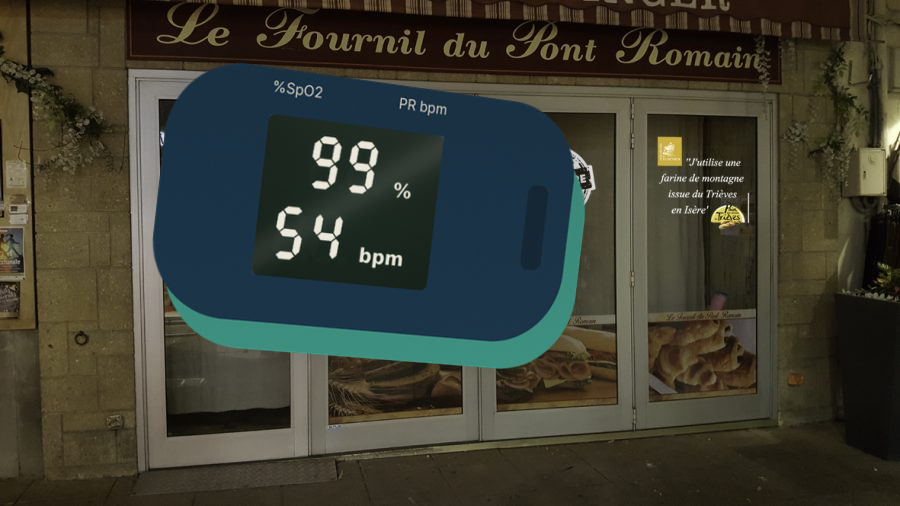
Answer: 99 %
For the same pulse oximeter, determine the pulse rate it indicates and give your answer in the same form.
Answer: 54 bpm
